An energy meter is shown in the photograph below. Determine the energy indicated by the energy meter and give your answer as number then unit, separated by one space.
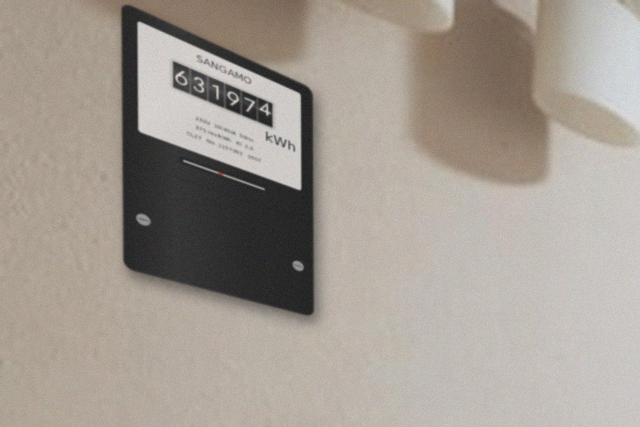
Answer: 631974 kWh
